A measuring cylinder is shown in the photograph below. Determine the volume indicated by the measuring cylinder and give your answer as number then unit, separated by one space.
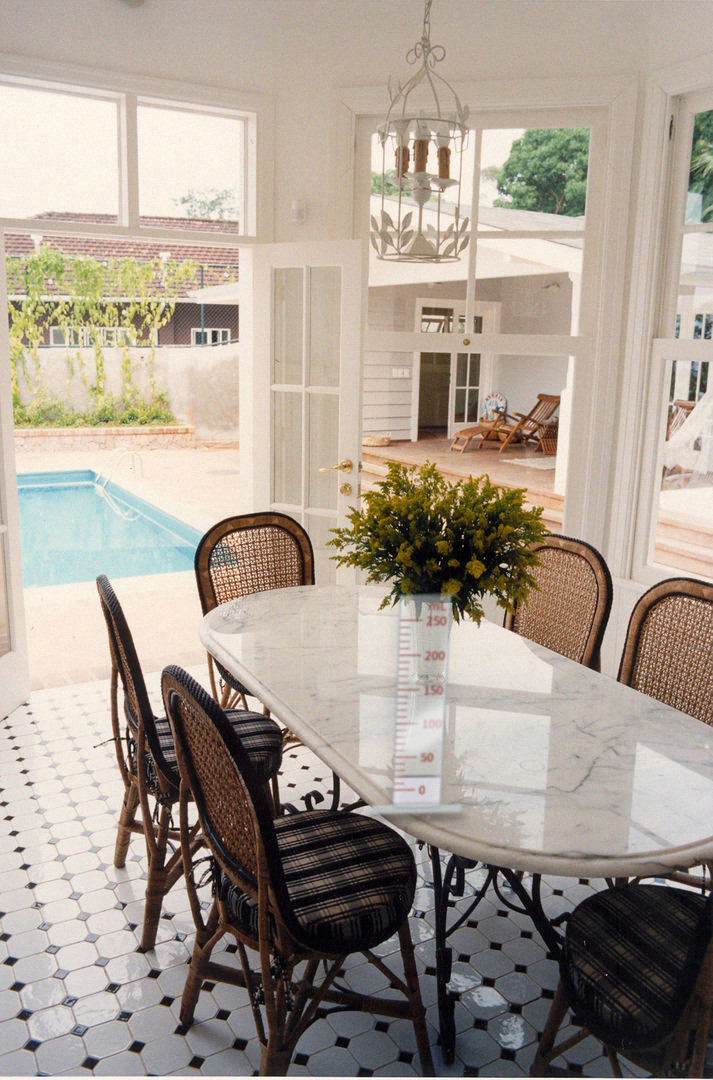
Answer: 20 mL
